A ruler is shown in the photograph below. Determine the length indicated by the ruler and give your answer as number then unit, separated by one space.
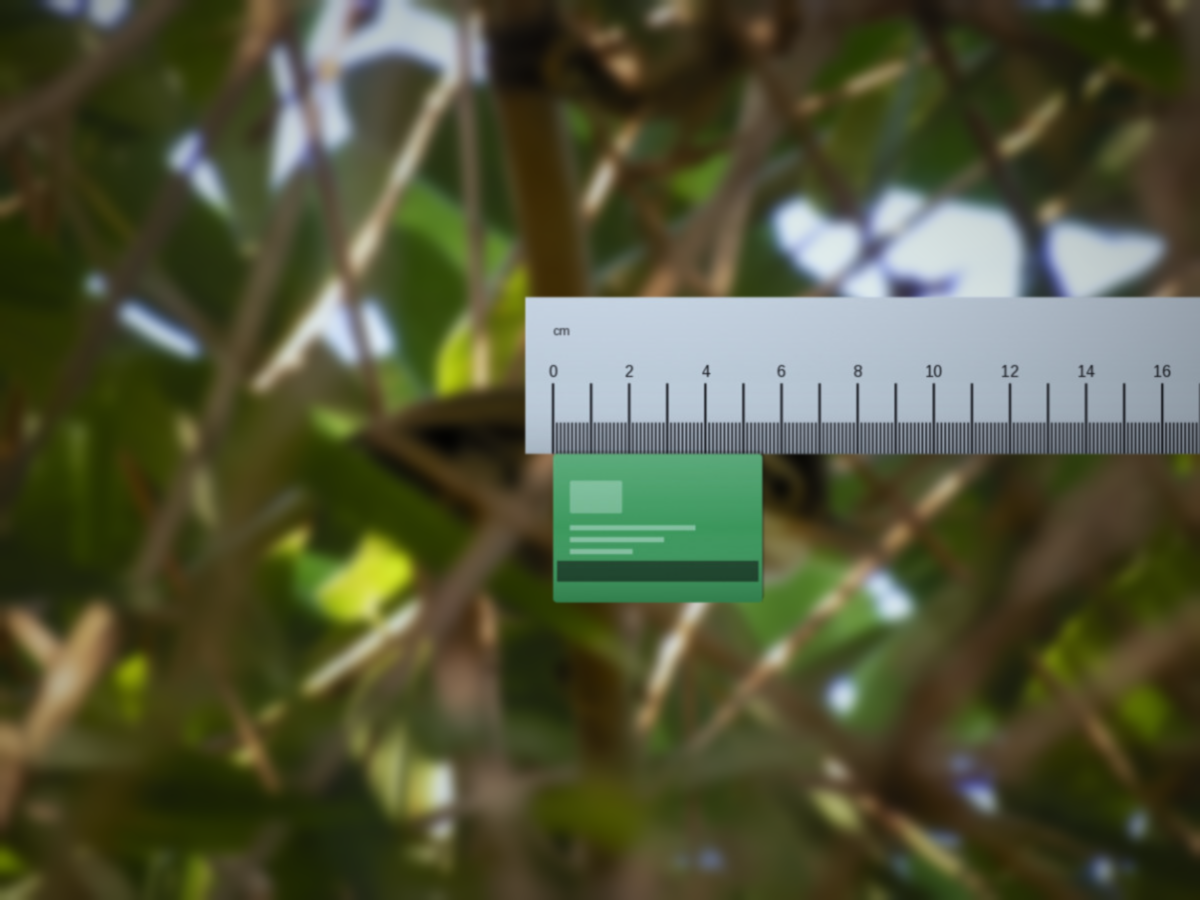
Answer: 5.5 cm
